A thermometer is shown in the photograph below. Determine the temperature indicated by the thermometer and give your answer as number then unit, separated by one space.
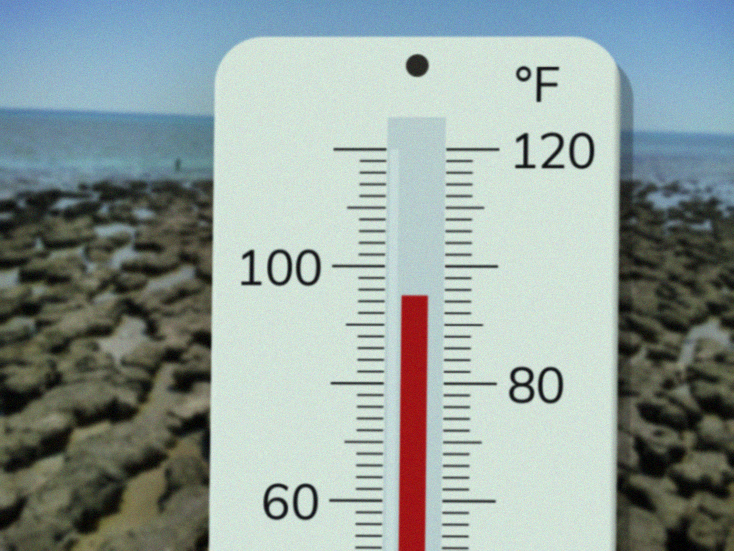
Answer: 95 °F
